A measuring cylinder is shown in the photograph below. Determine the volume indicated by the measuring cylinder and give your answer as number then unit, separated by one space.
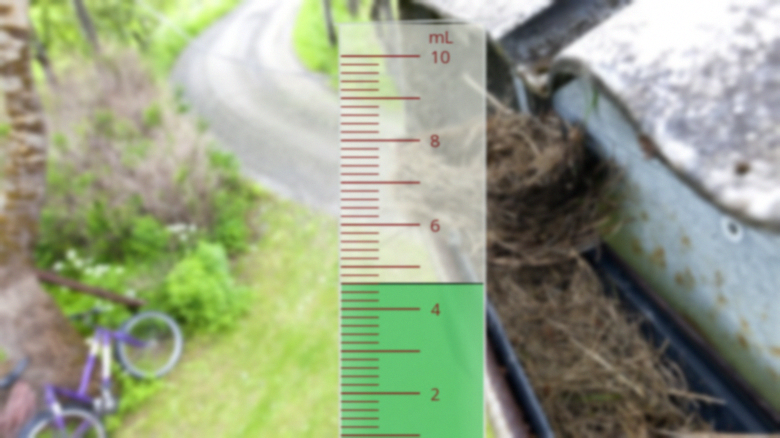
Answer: 4.6 mL
